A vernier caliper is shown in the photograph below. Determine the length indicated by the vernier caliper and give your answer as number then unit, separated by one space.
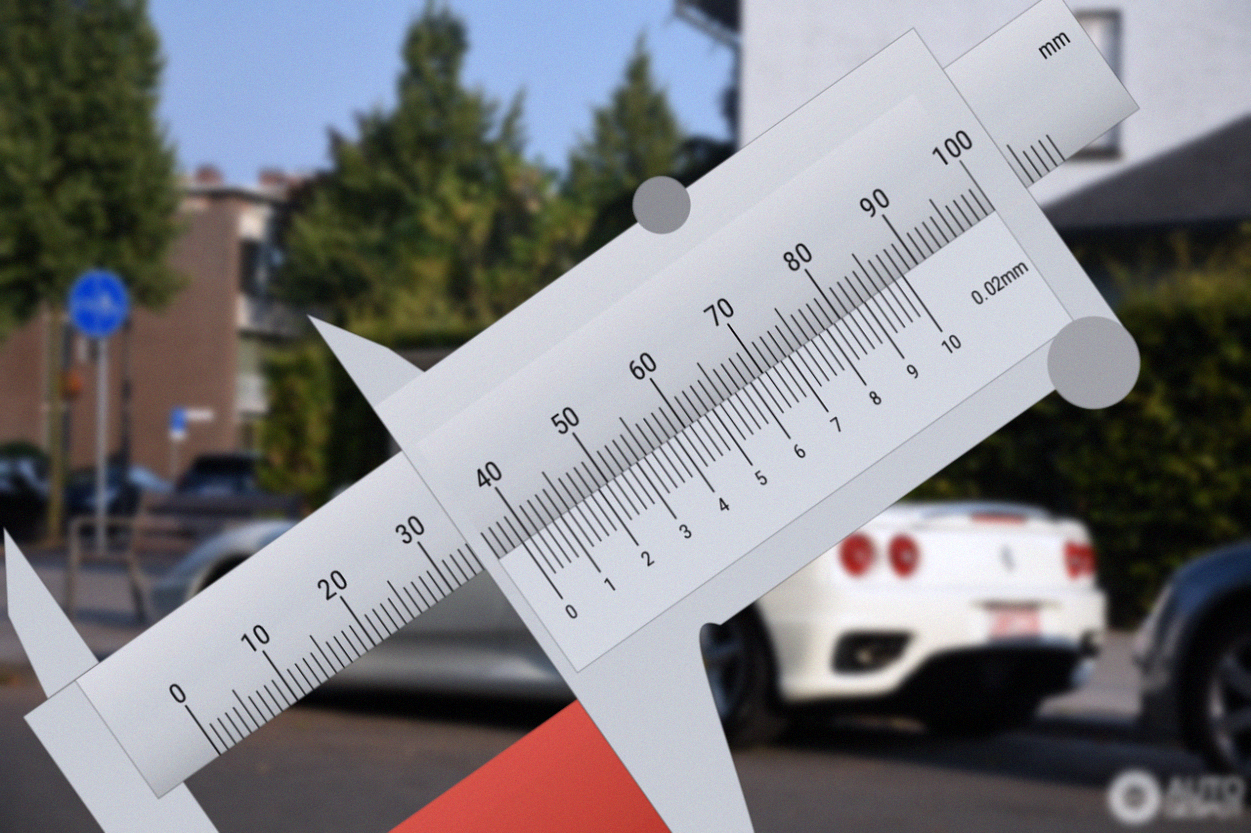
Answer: 39.0 mm
